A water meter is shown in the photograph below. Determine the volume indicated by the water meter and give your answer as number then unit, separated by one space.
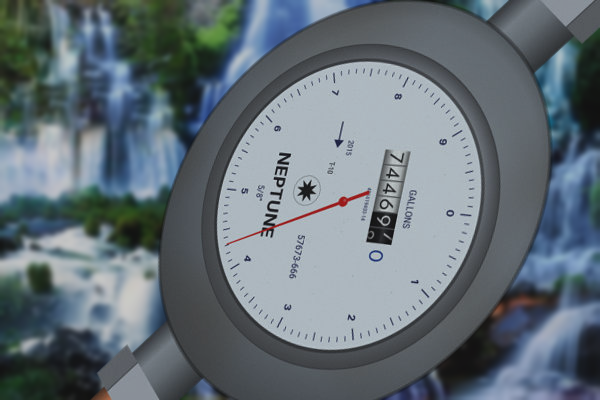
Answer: 7446974.3 gal
